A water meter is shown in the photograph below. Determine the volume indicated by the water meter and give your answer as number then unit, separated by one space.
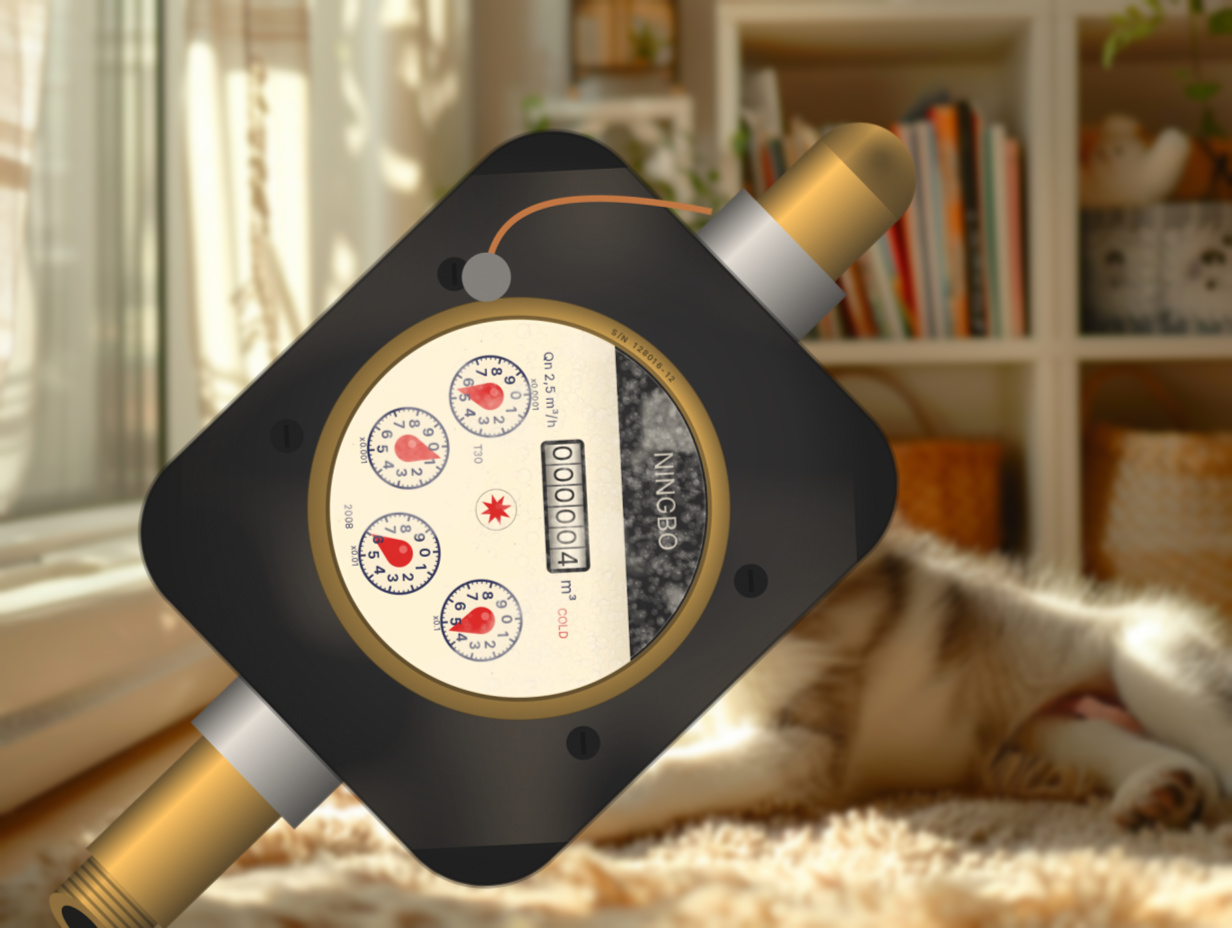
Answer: 4.4605 m³
